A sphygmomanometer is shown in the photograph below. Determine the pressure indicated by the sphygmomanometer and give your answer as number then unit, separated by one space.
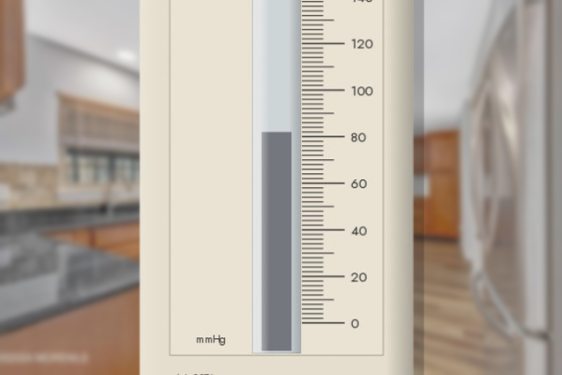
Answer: 82 mmHg
